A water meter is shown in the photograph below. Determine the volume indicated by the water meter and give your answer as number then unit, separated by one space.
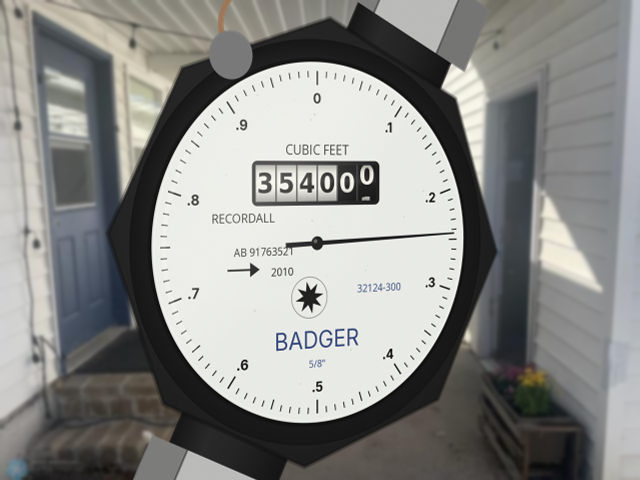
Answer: 354000.24 ft³
